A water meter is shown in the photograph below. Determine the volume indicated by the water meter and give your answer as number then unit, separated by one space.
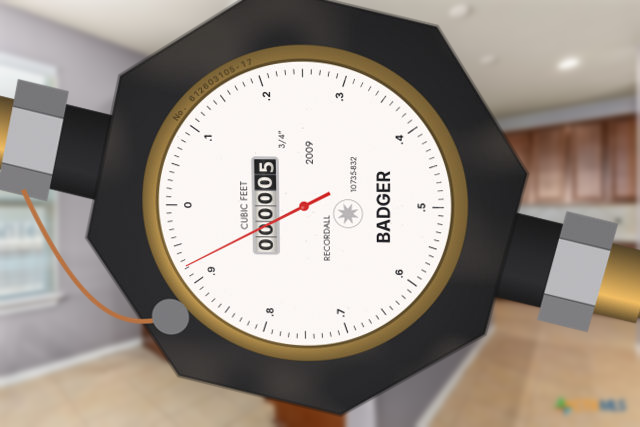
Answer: 4.92 ft³
